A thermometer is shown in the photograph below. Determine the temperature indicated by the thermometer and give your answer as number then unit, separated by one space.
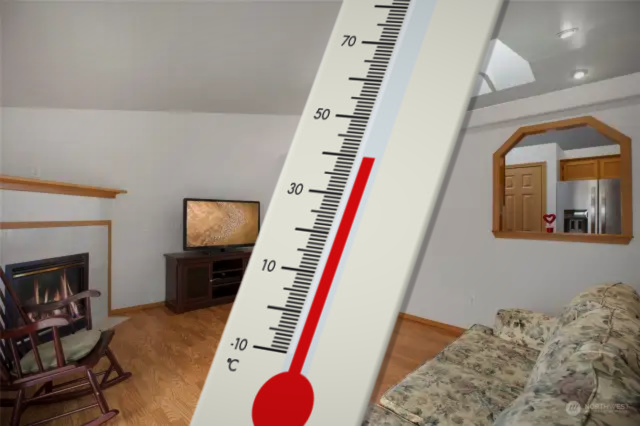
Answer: 40 °C
